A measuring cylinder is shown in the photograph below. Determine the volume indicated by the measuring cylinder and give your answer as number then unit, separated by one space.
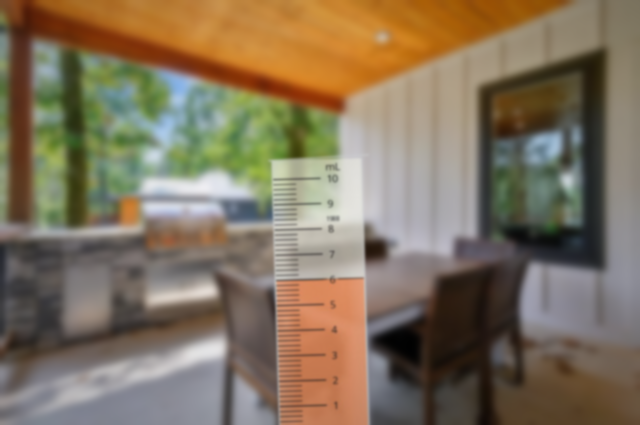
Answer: 6 mL
